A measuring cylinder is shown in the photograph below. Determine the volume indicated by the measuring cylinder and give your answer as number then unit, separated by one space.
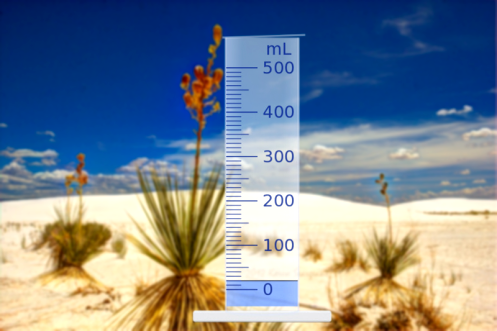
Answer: 20 mL
